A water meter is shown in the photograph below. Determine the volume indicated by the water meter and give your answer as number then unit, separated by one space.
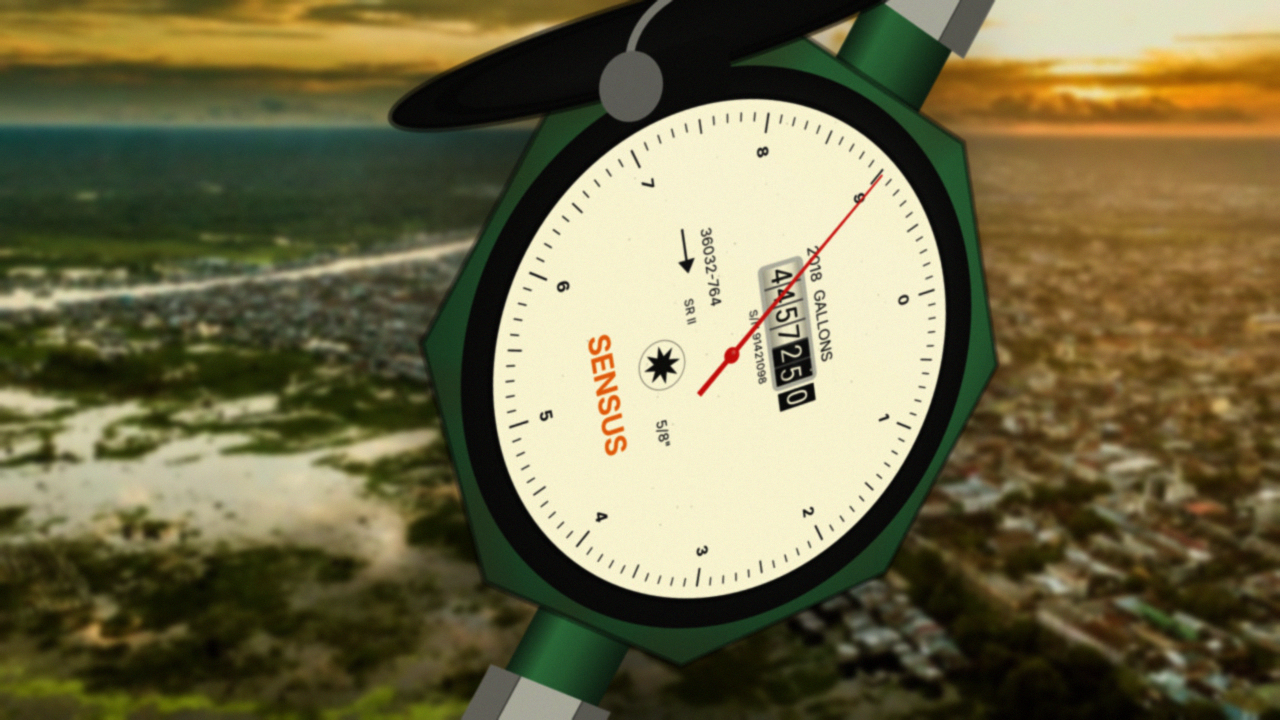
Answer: 4457249.0 gal
